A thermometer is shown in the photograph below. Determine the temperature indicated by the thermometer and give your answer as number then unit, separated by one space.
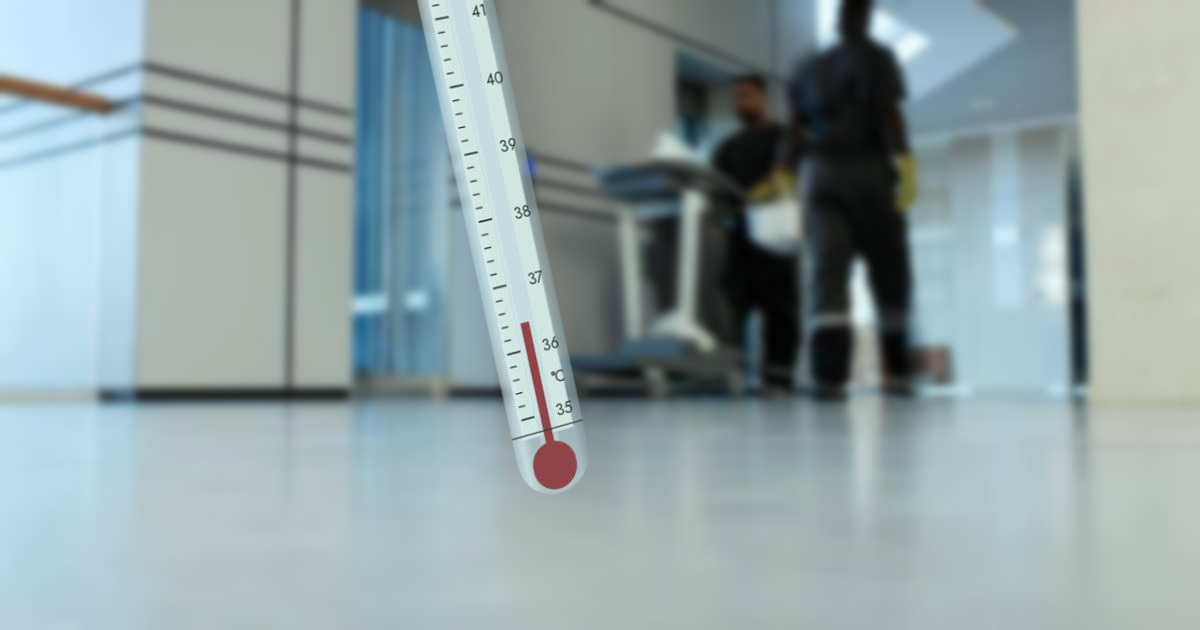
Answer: 36.4 °C
